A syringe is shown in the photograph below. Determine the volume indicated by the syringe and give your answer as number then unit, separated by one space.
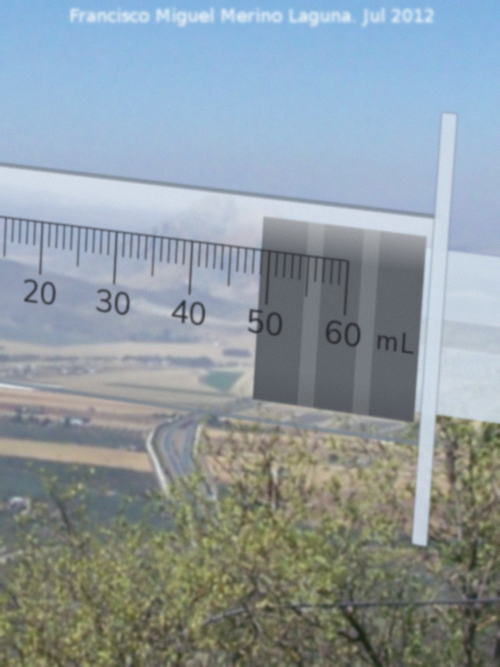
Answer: 49 mL
